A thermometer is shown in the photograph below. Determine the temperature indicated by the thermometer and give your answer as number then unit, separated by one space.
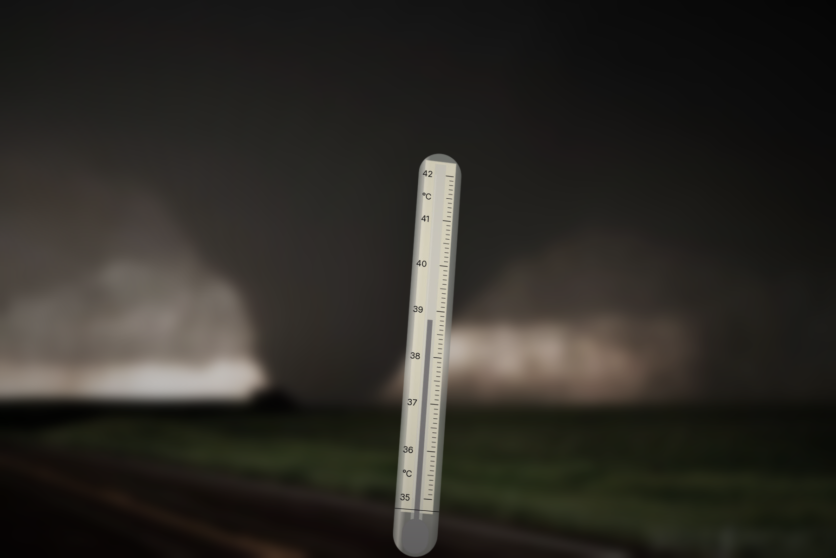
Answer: 38.8 °C
